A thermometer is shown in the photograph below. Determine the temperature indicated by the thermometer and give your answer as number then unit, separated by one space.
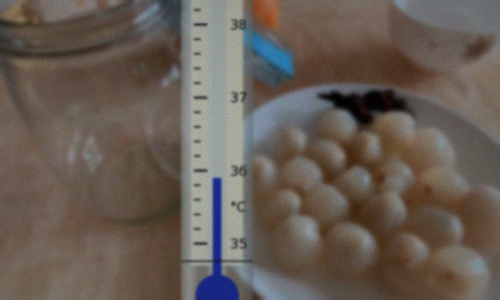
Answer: 35.9 °C
